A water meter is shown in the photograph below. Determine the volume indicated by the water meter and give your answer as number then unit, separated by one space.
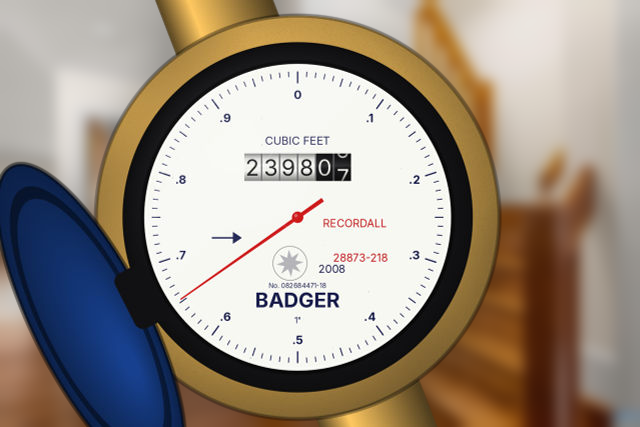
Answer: 239806.65 ft³
